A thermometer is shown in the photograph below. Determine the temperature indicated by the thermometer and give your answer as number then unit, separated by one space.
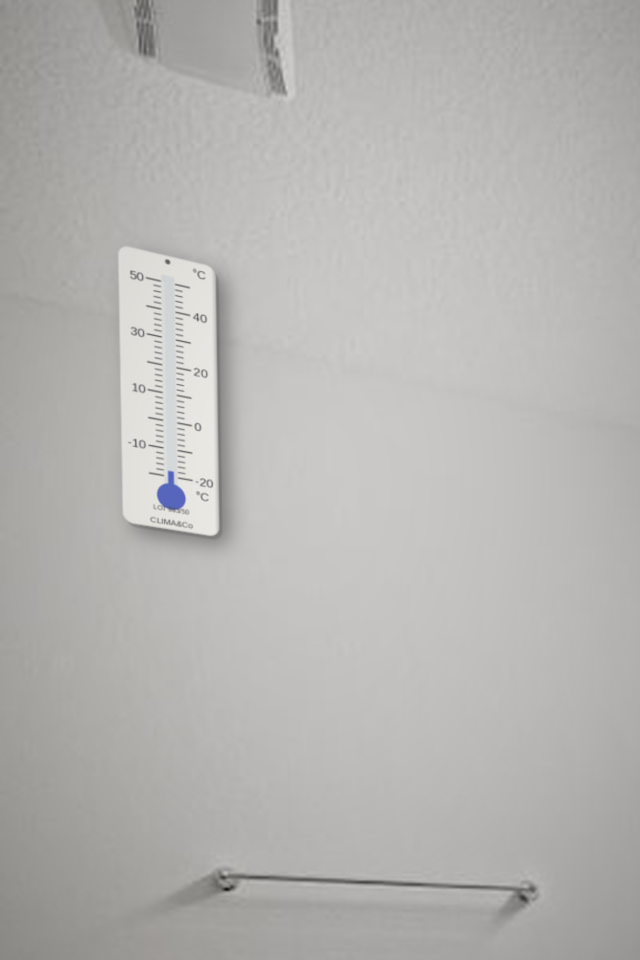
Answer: -18 °C
